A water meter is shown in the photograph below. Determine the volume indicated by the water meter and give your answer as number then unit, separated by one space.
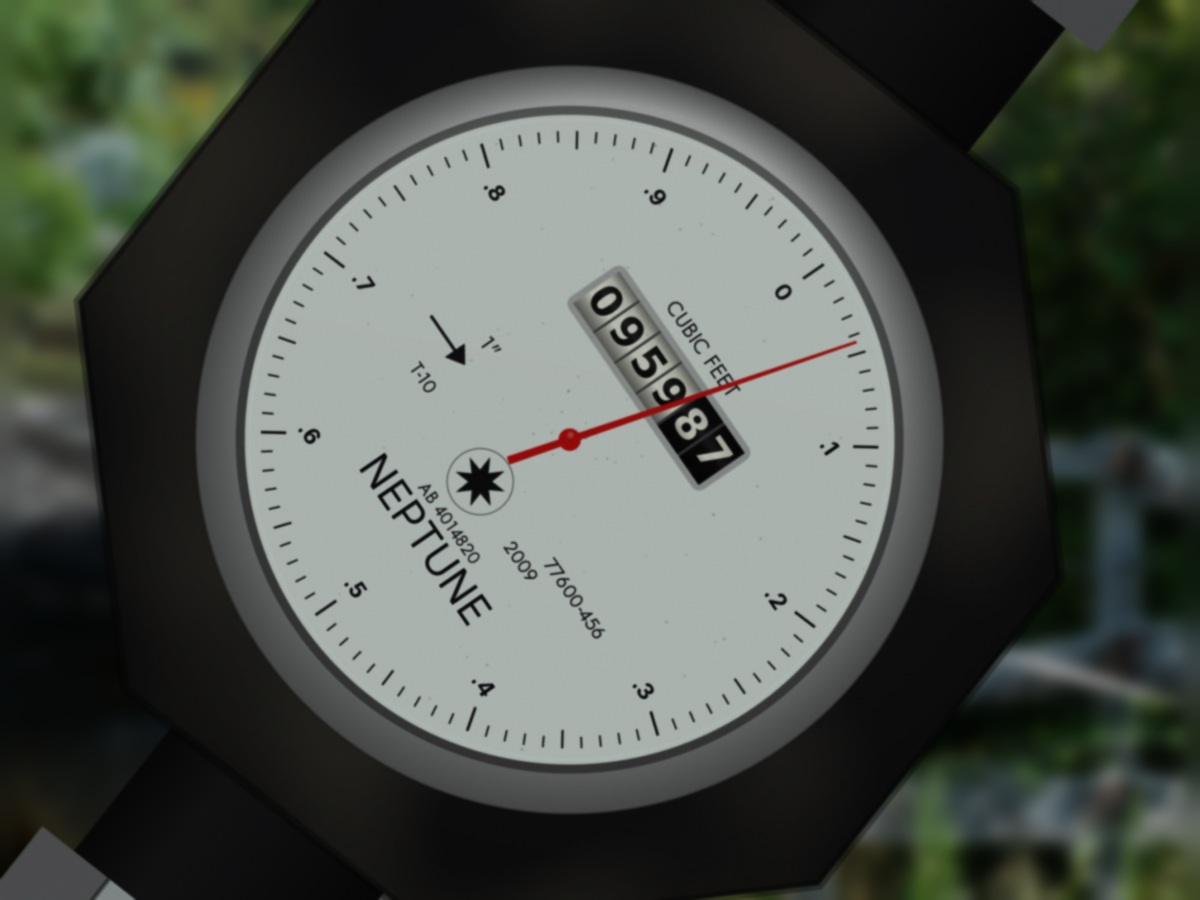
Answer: 95987.04 ft³
